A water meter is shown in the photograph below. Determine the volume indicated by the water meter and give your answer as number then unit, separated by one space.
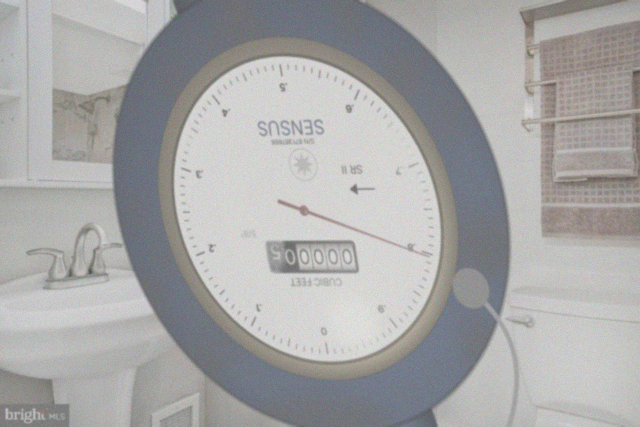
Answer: 4.80 ft³
